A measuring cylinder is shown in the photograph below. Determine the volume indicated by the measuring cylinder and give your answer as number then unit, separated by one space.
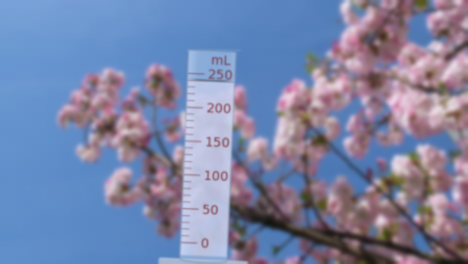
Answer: 240 mL
